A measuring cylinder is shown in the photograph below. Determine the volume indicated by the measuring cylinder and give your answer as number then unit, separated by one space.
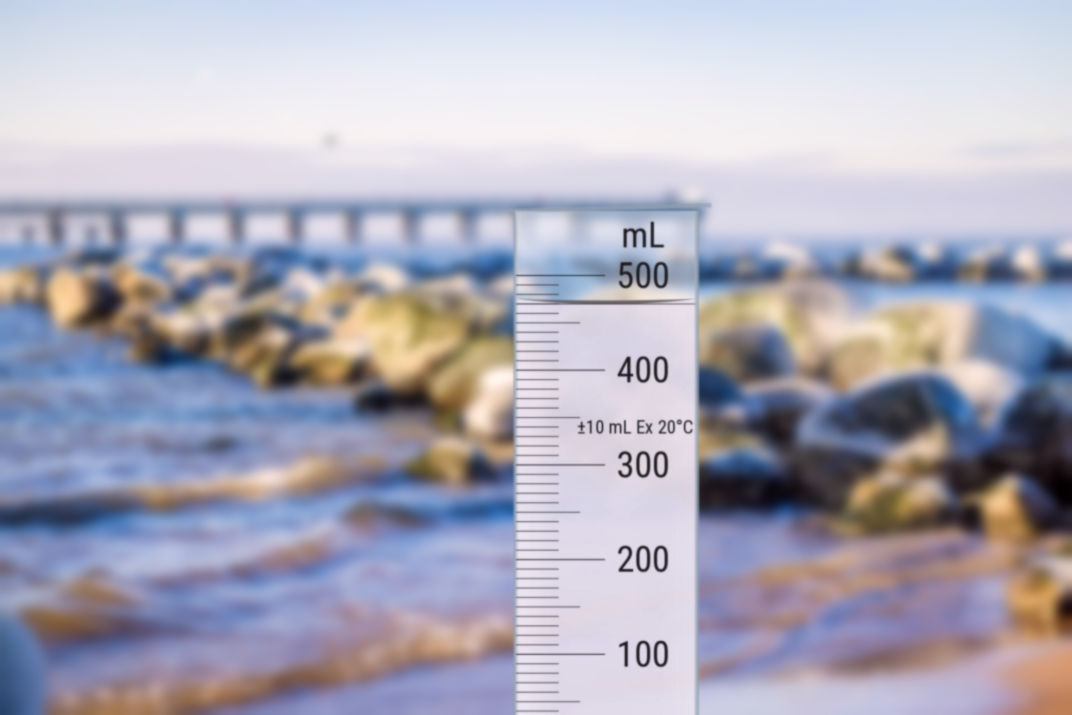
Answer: 470 mL
